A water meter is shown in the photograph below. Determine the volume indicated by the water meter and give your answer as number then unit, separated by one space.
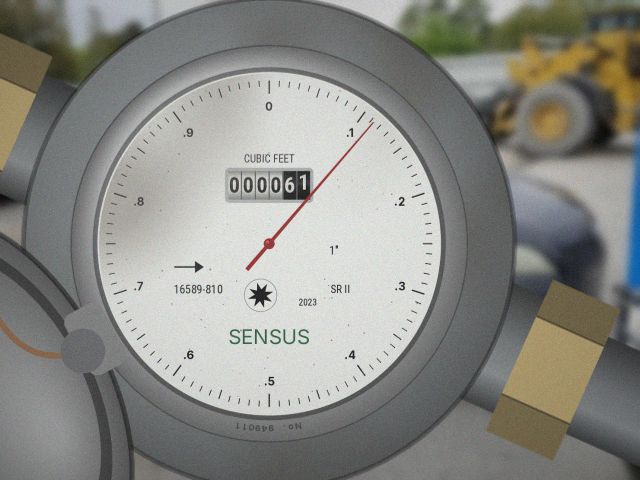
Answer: 61.11 ft³
